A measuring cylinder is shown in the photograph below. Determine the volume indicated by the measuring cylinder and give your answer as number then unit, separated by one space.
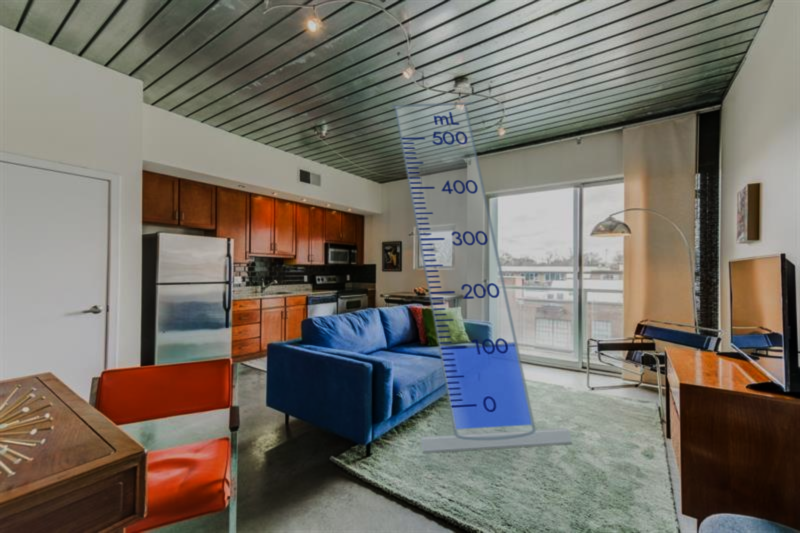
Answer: 100 mL
